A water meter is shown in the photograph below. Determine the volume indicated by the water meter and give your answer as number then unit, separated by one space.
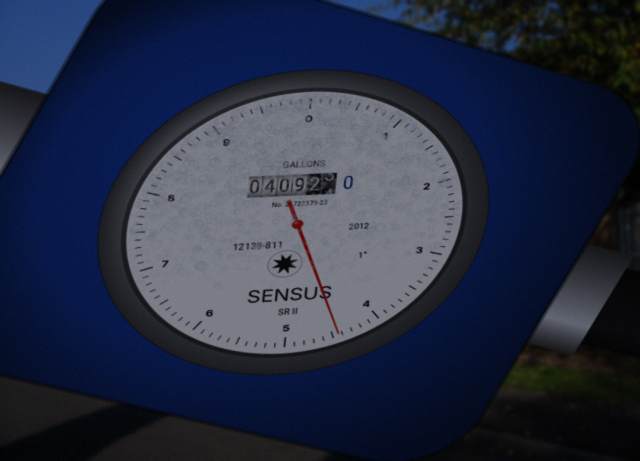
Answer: 409234.4 gal
